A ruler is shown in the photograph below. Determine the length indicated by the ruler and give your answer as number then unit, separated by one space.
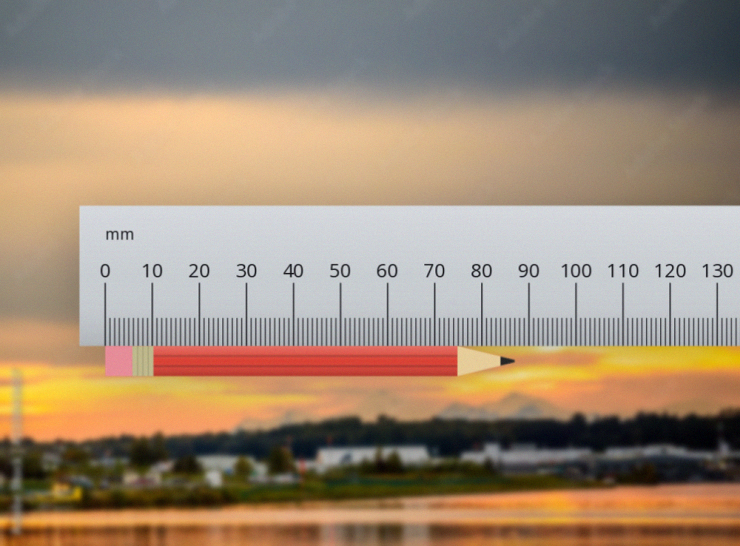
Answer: 87 mm
